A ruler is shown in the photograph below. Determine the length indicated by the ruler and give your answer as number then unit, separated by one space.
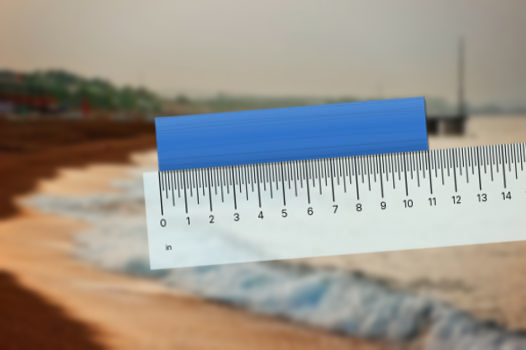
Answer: 11 in
